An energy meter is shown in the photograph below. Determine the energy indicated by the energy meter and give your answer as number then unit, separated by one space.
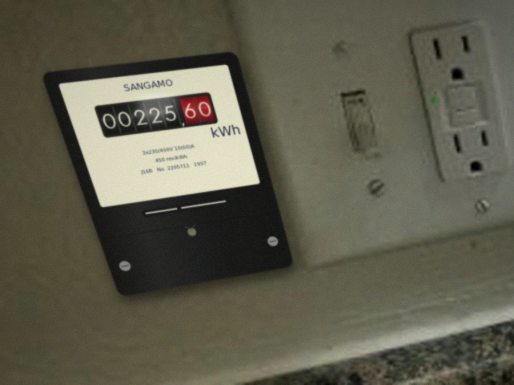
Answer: 225.60 kWh
